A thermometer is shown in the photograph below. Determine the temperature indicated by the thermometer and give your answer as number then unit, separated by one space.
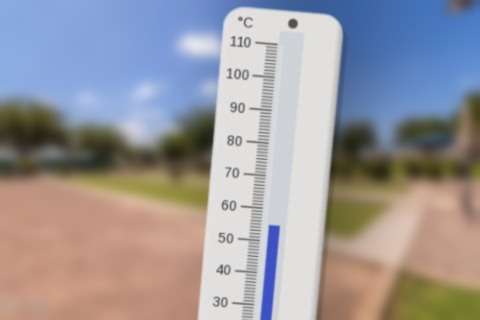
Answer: 55 °C
